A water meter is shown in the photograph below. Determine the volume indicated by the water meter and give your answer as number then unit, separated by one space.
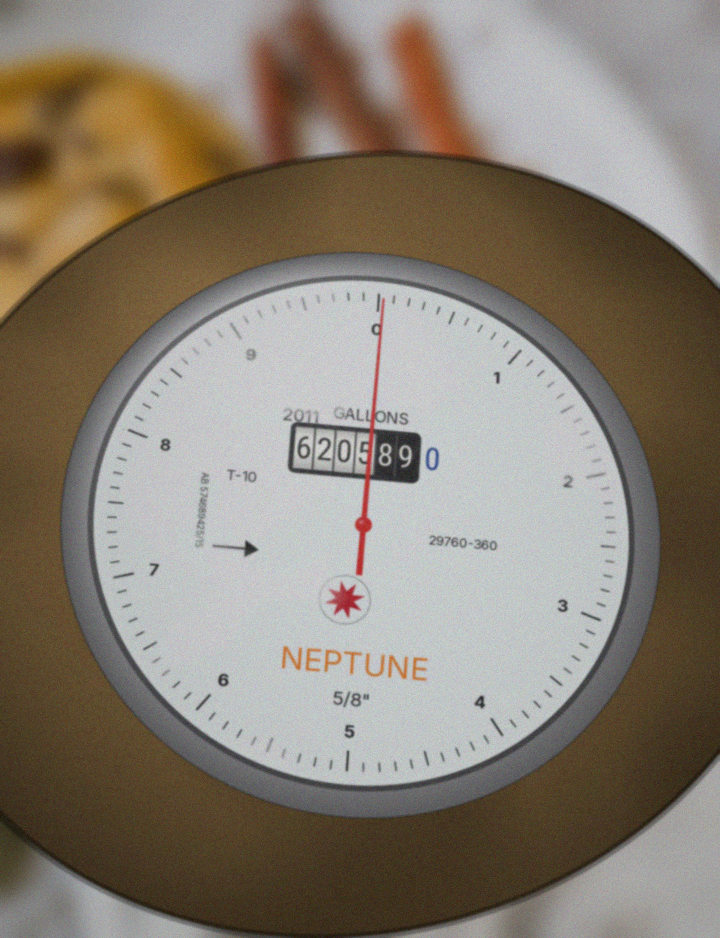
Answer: 6205890.0 gal
